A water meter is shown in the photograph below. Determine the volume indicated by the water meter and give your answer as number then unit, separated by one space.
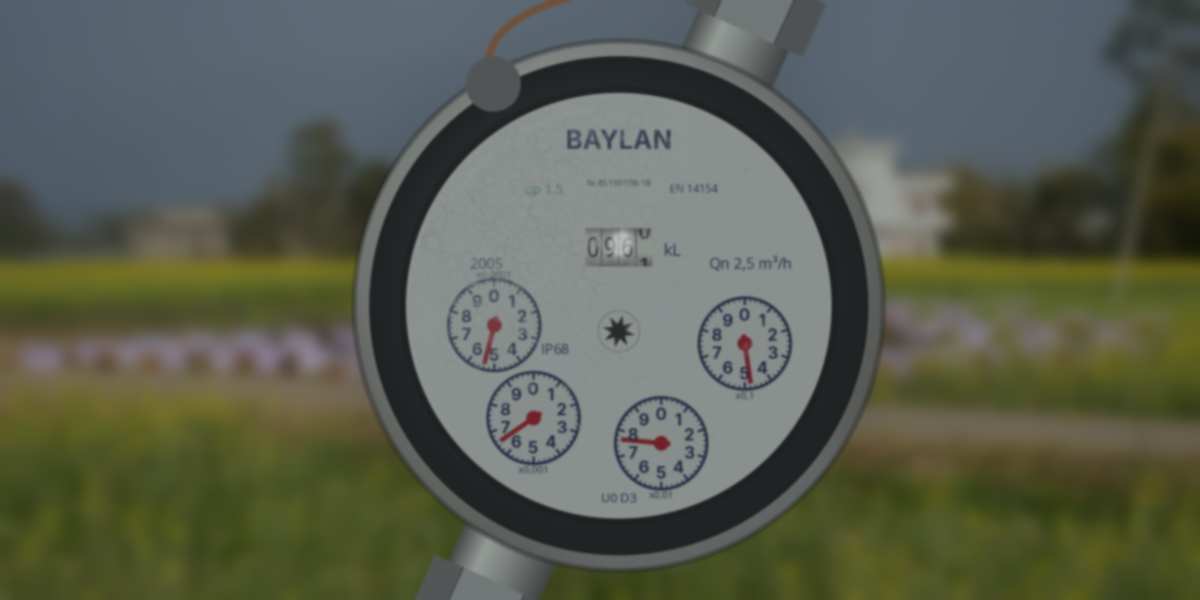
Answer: 960.4765 kL
